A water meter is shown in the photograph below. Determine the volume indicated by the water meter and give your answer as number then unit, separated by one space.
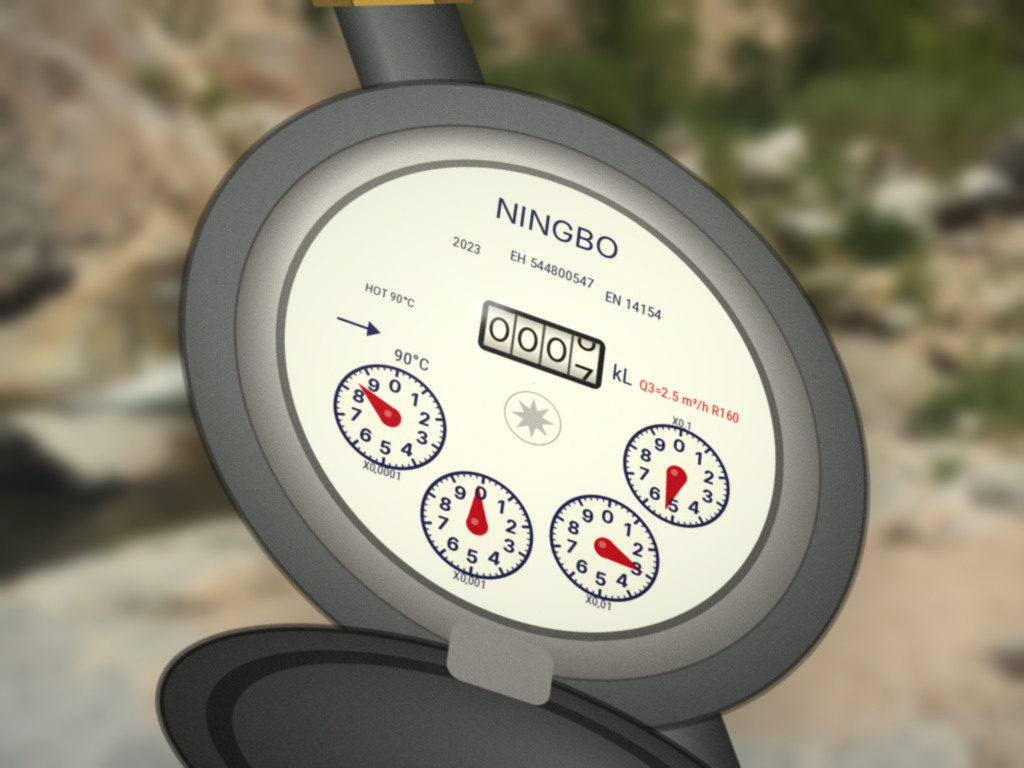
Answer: 6.5298 kL
